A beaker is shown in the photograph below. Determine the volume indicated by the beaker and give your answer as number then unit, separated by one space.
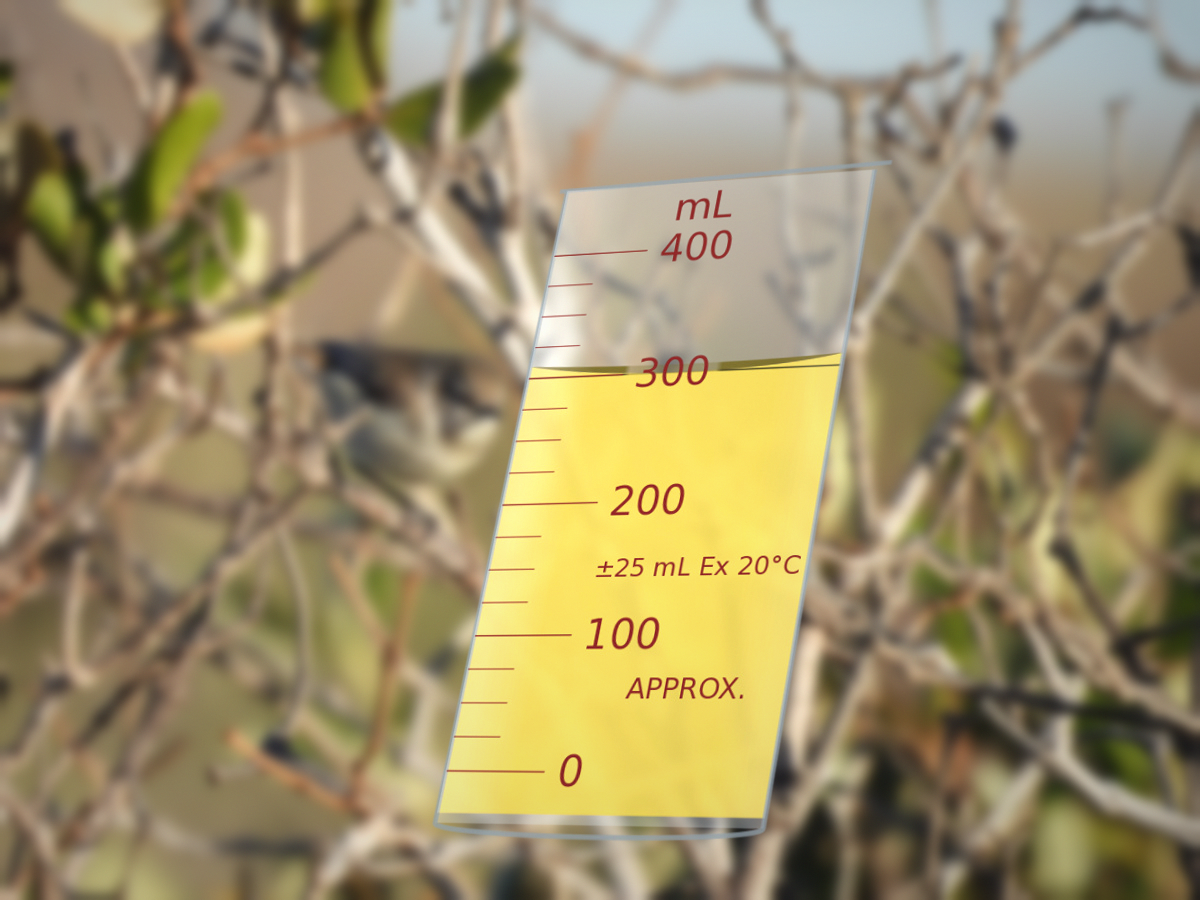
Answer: 300 mL
